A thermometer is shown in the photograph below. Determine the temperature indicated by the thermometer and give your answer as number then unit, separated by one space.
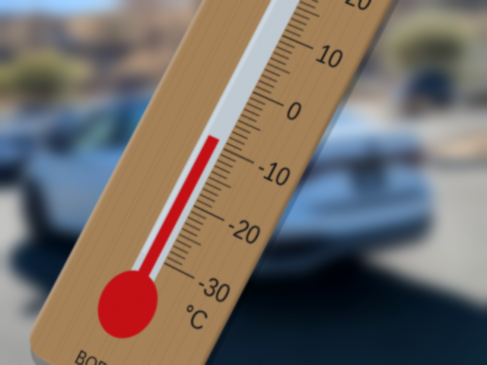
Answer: -9 °C
